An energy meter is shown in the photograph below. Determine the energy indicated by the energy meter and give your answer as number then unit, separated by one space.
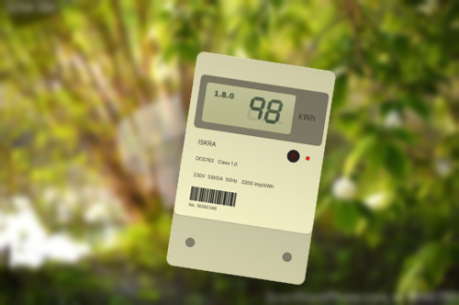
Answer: 98 kWh
